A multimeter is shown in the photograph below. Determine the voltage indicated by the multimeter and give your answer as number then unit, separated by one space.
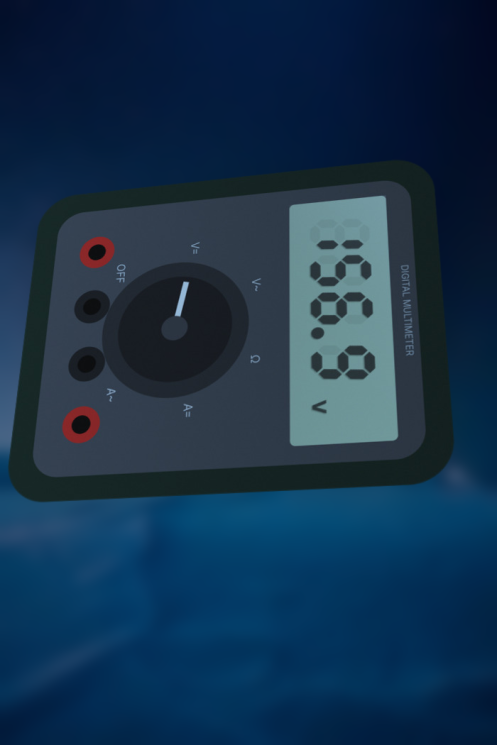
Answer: 156.9 V
